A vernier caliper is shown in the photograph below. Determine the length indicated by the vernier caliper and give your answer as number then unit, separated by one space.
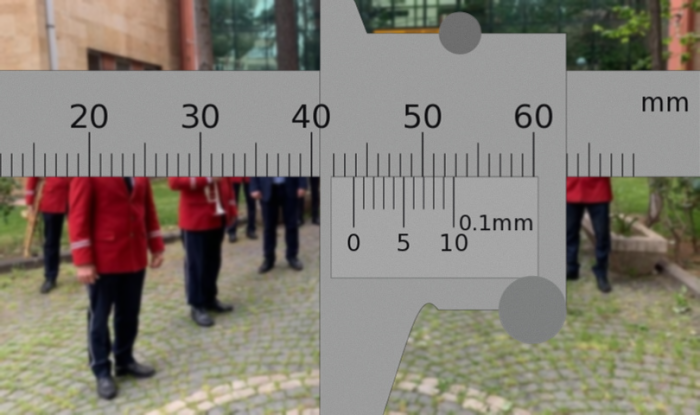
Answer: 43.8 mm
